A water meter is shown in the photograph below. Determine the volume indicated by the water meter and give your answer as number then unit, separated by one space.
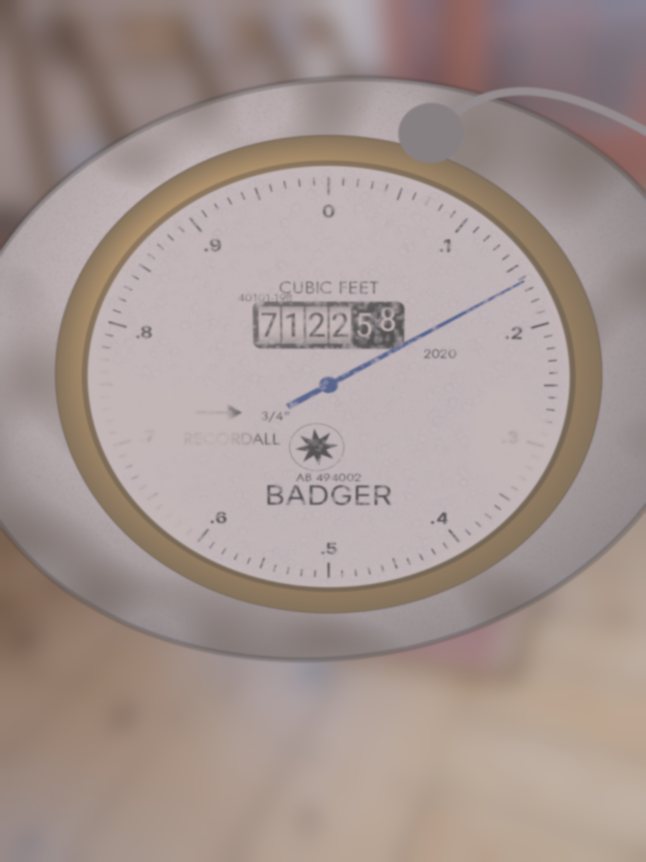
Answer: 712258.16 ft³
